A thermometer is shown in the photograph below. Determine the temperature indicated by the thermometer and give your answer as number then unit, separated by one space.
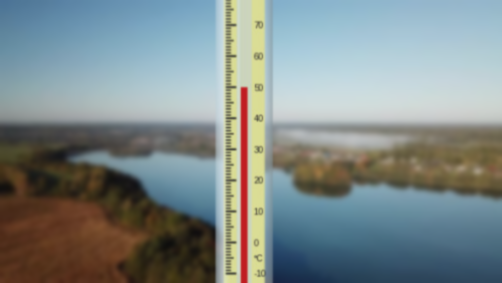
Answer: 50 °C
